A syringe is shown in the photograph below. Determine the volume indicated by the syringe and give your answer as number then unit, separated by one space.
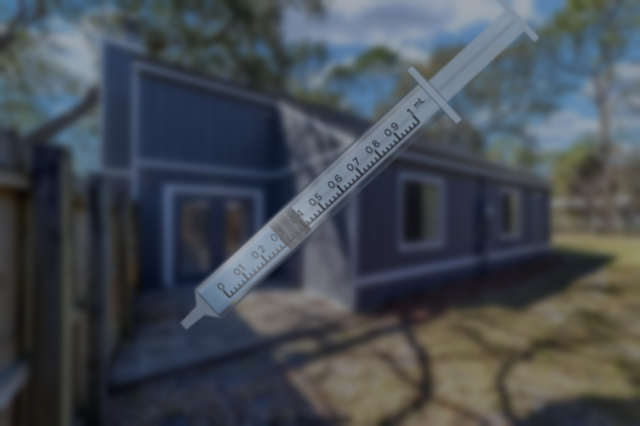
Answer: 0.3 mL
